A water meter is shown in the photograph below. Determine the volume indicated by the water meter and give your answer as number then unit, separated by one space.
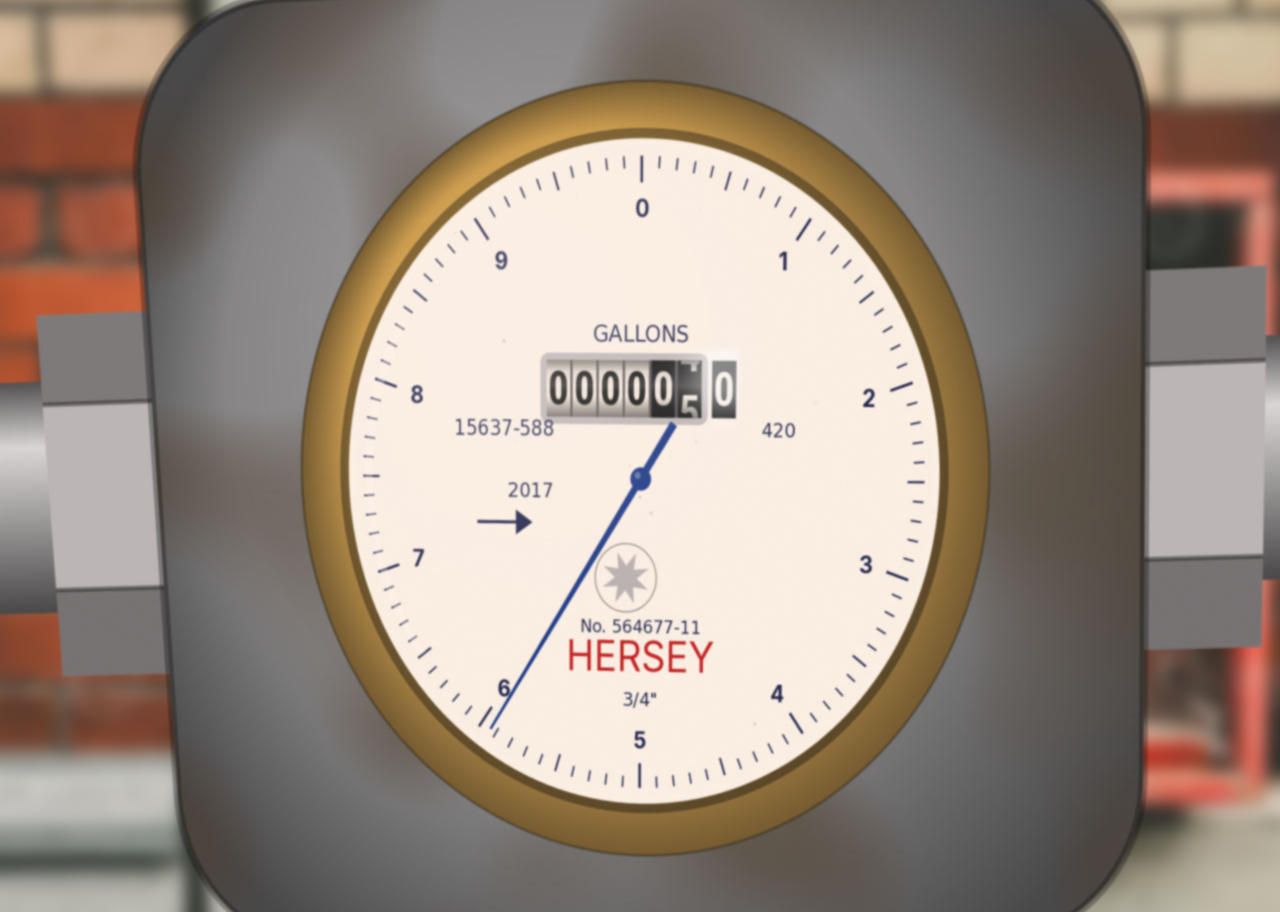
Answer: 45.9 gal
